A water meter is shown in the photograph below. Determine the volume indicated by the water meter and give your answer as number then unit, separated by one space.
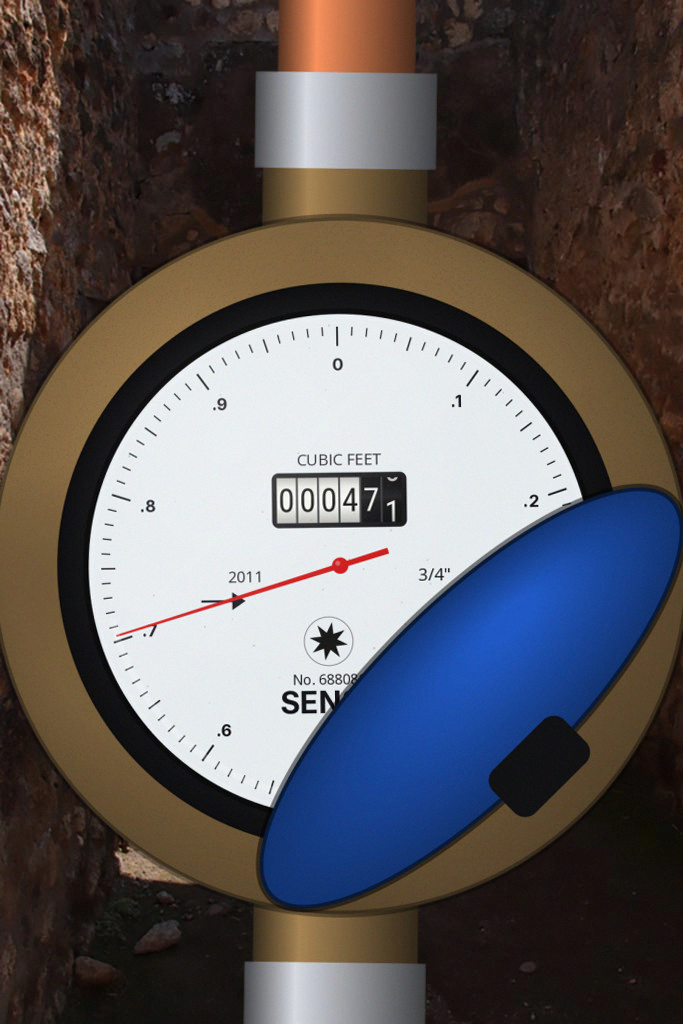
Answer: 470.70 ft³
